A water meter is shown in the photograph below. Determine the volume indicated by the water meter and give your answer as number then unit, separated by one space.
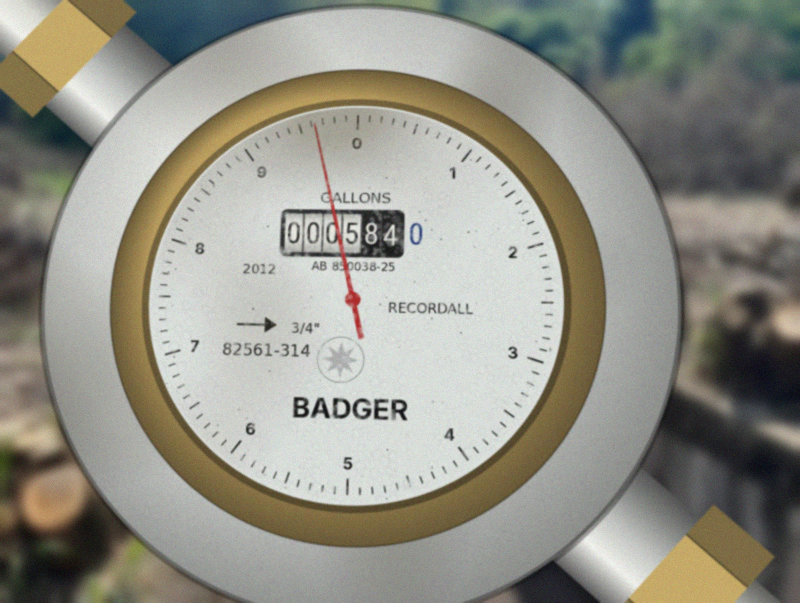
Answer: 5839.6 gal
